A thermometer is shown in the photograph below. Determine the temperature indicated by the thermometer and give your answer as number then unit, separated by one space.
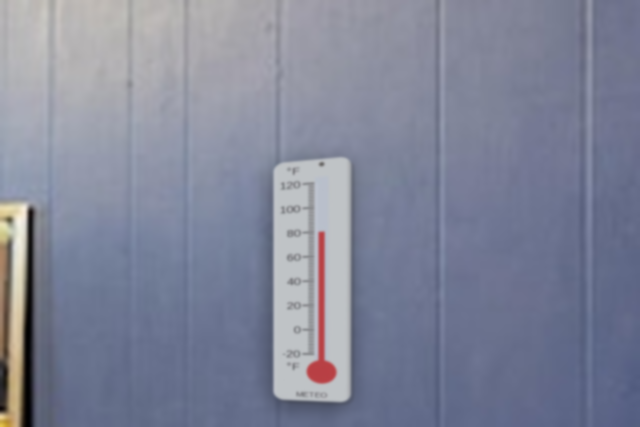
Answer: 80 °F
